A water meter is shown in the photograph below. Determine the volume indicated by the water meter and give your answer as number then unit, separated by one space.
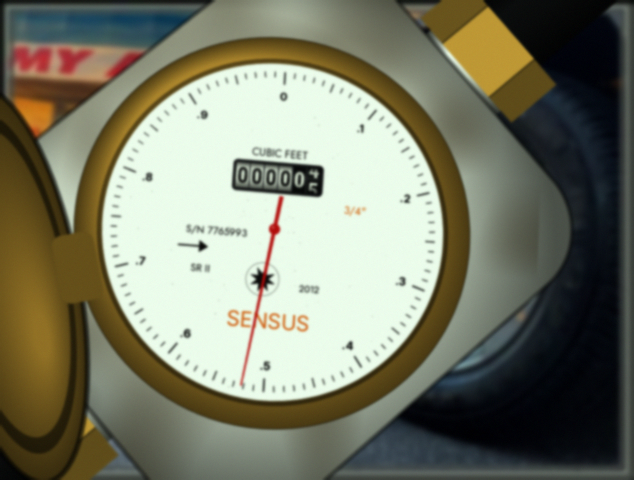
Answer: 4.52 ft³
